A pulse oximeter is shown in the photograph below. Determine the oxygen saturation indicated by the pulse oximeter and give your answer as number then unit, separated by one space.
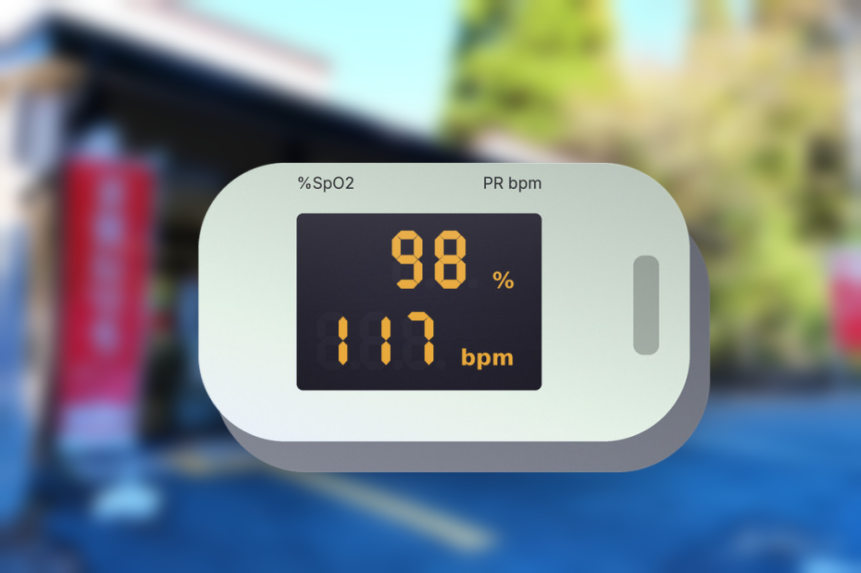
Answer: 98 %
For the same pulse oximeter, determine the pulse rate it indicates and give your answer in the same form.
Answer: 117 bpm
